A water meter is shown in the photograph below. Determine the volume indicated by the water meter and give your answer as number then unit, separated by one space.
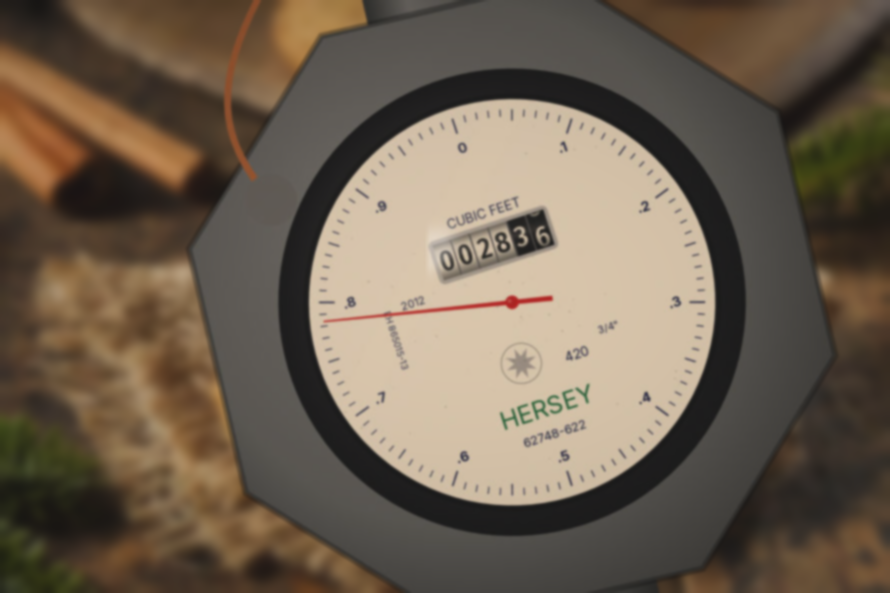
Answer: 2835.78 ft³
